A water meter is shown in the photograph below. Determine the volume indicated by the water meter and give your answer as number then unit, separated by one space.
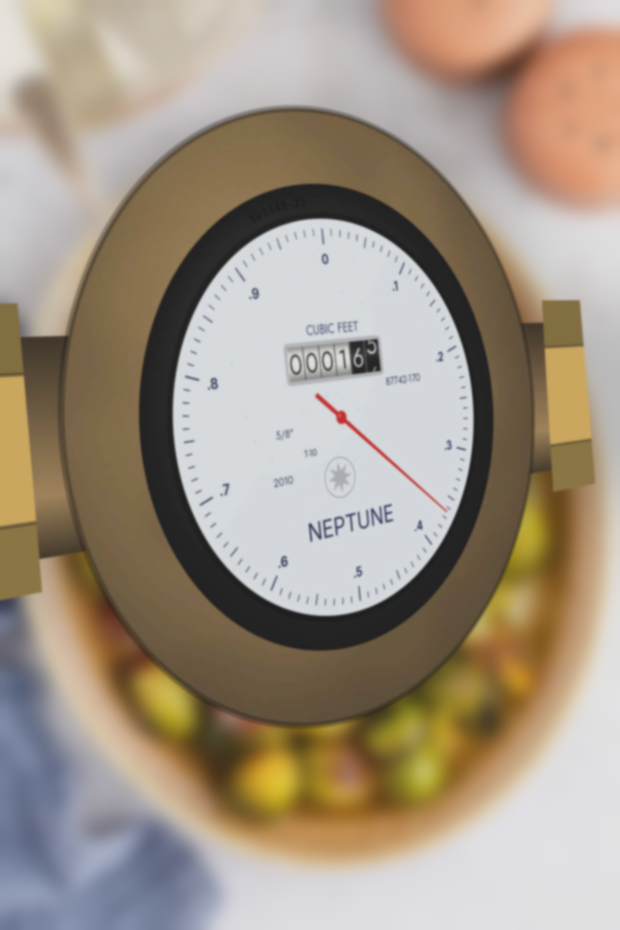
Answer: 165.36 ft³
